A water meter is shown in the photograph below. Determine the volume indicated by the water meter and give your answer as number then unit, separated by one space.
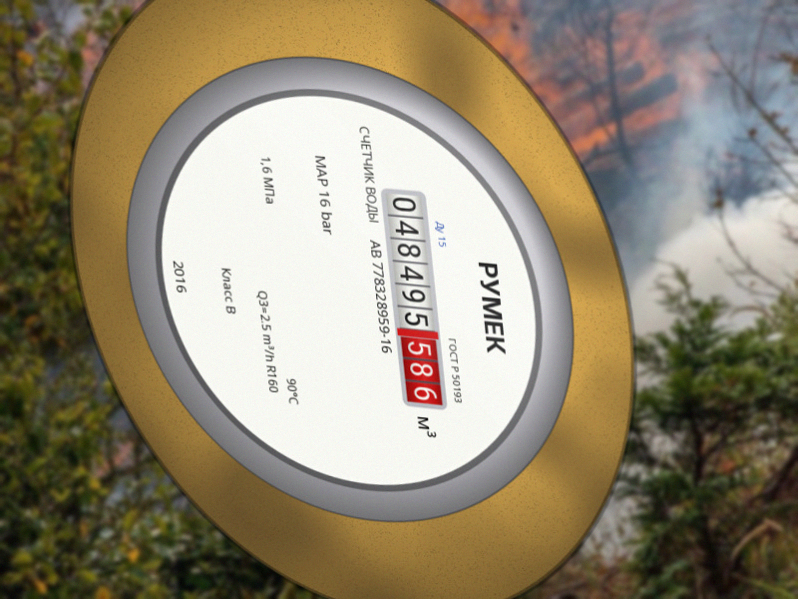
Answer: 48495.586 m³
